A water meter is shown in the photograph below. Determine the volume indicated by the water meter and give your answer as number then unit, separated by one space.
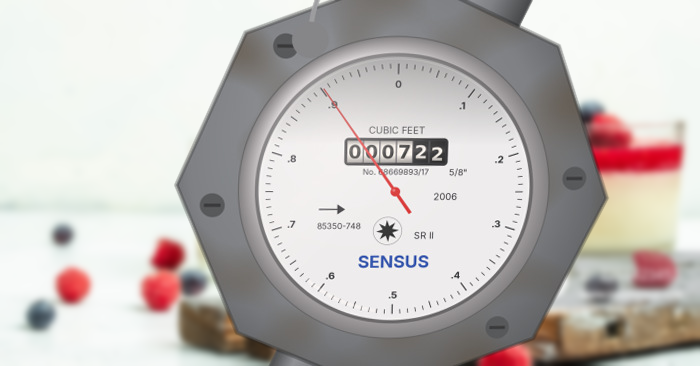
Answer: 721.90 ft³
